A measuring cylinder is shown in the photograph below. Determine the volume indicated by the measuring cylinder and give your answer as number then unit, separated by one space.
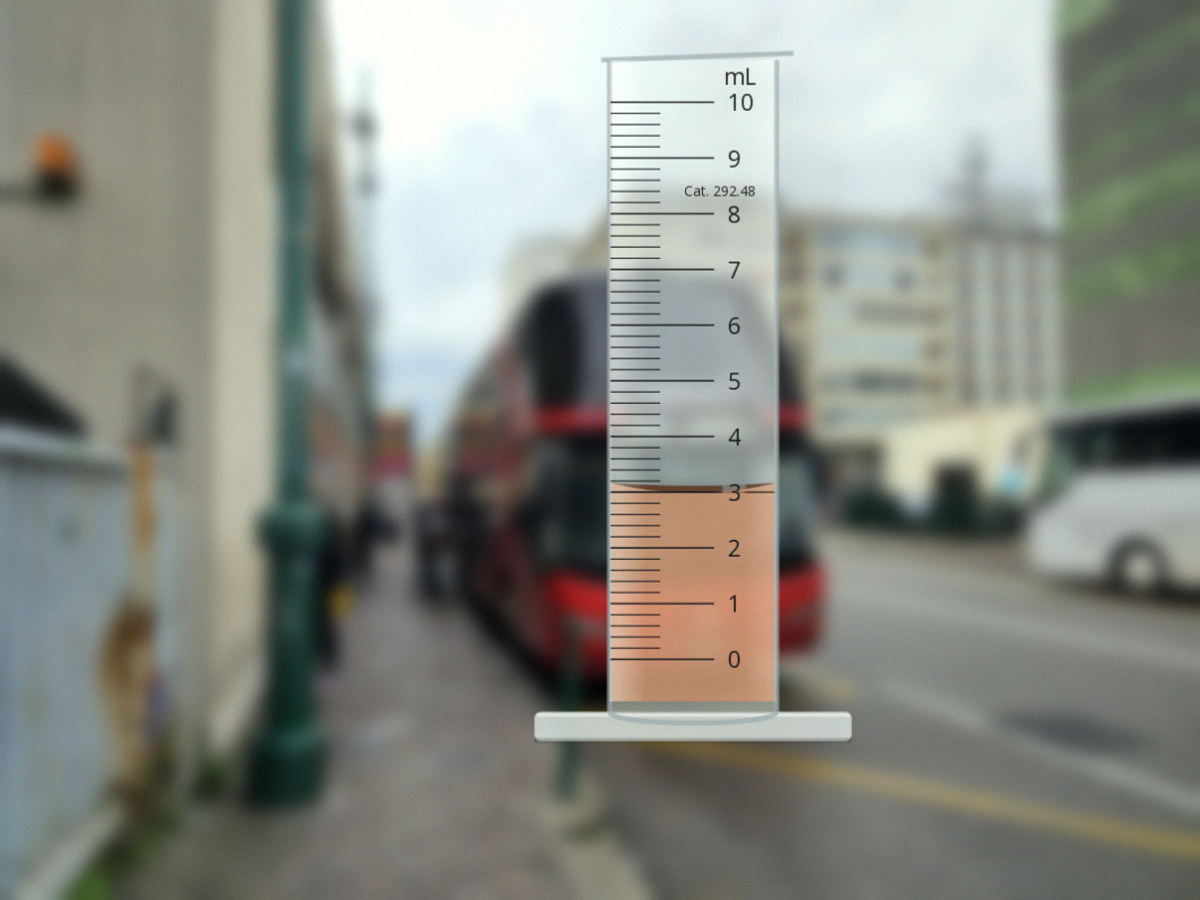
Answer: 3 mL
